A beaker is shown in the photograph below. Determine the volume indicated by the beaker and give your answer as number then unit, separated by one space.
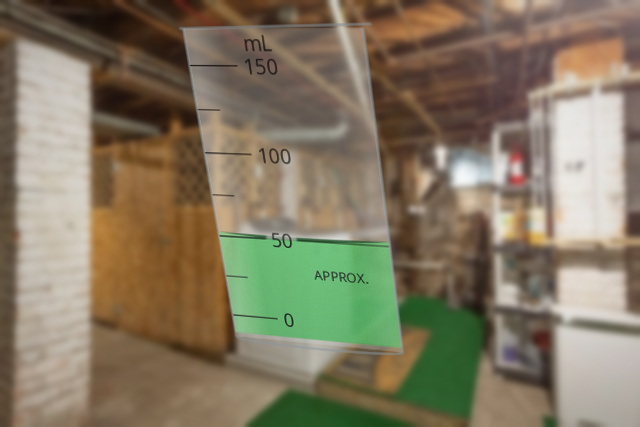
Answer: 50 mL
